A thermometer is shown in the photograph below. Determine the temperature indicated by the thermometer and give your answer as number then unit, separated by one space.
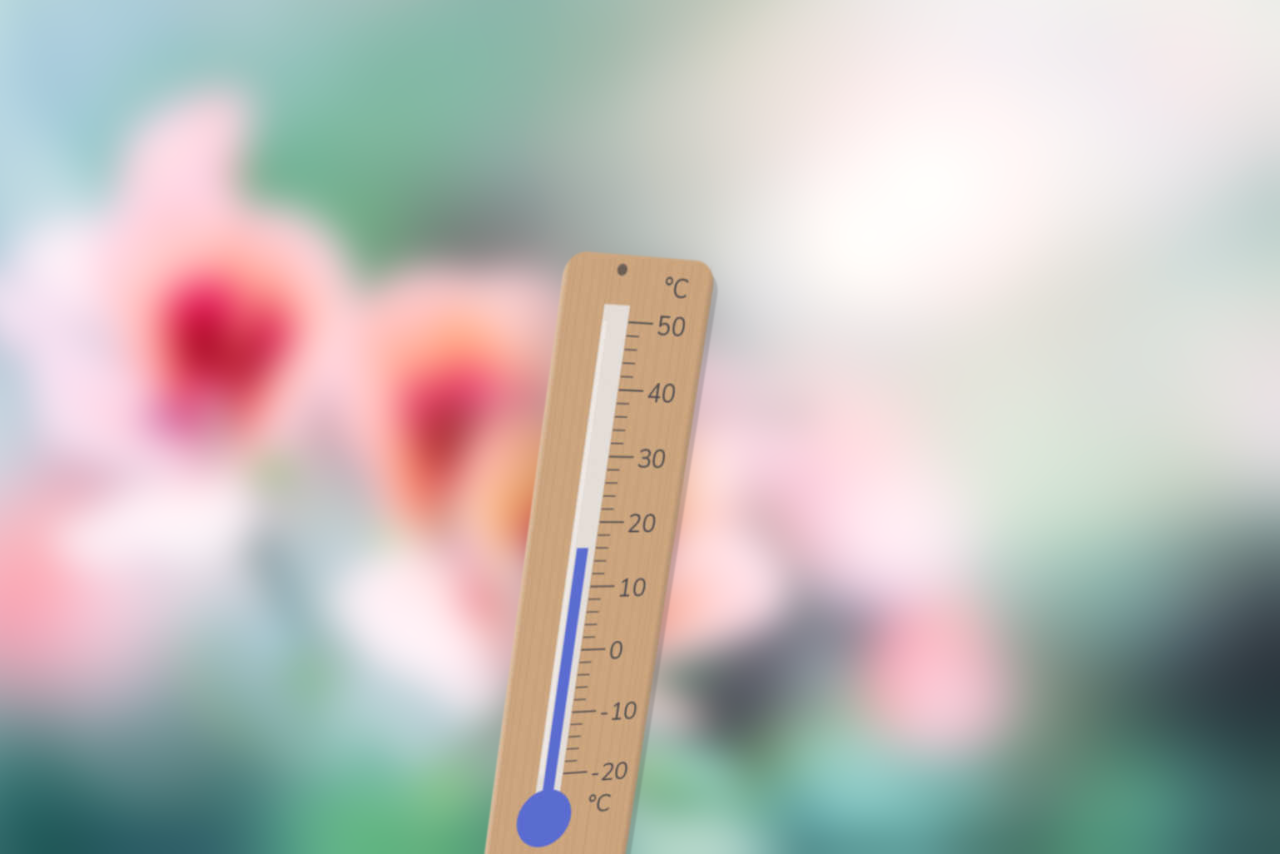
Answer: 16 °C
